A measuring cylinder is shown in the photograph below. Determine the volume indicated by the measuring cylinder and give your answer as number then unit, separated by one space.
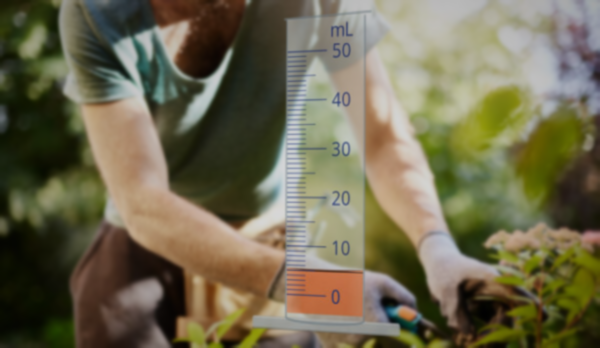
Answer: 5 mL
